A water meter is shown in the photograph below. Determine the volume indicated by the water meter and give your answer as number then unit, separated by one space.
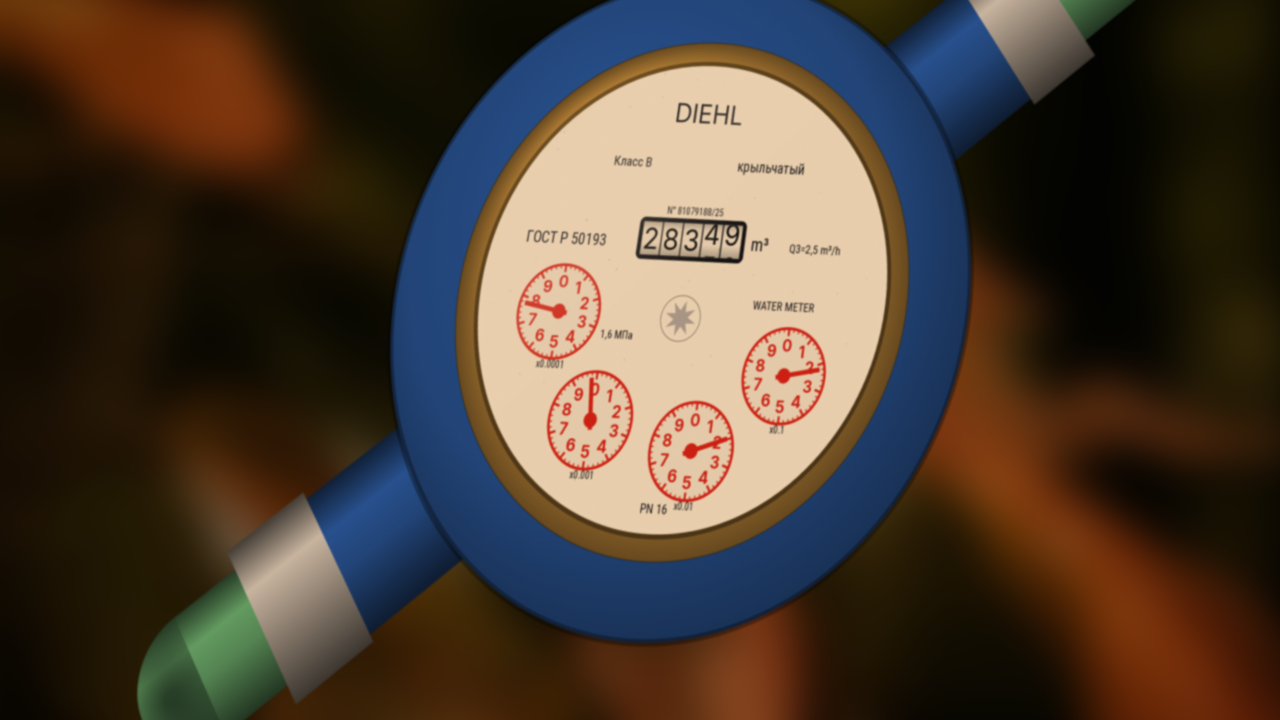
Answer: 28349.2197 m³
